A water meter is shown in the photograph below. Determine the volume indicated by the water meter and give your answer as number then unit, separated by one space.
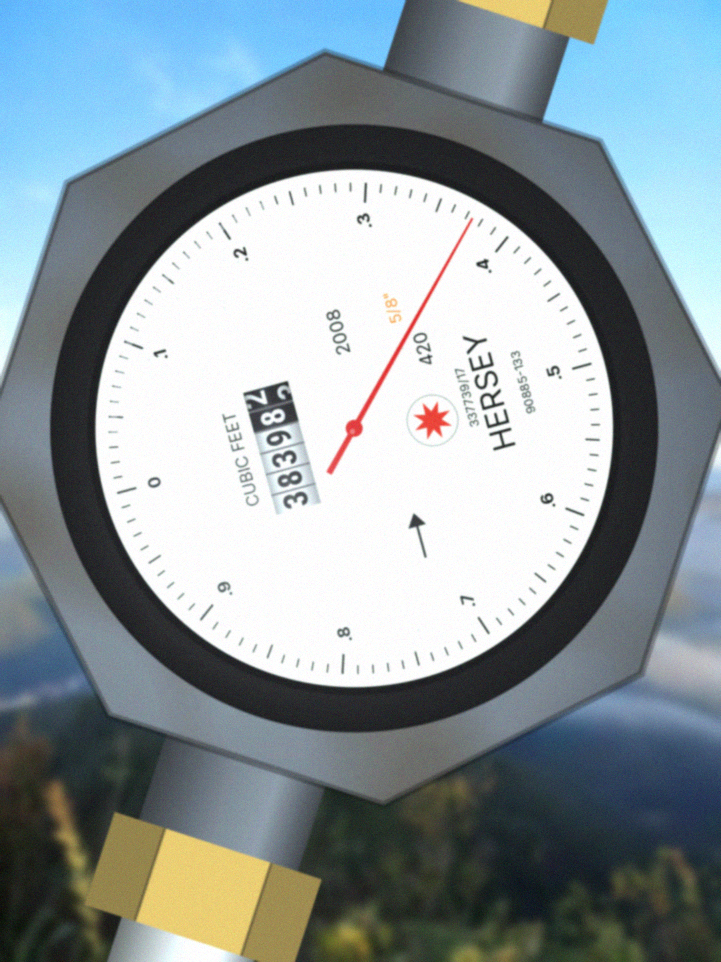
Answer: 383982.37 ft³
